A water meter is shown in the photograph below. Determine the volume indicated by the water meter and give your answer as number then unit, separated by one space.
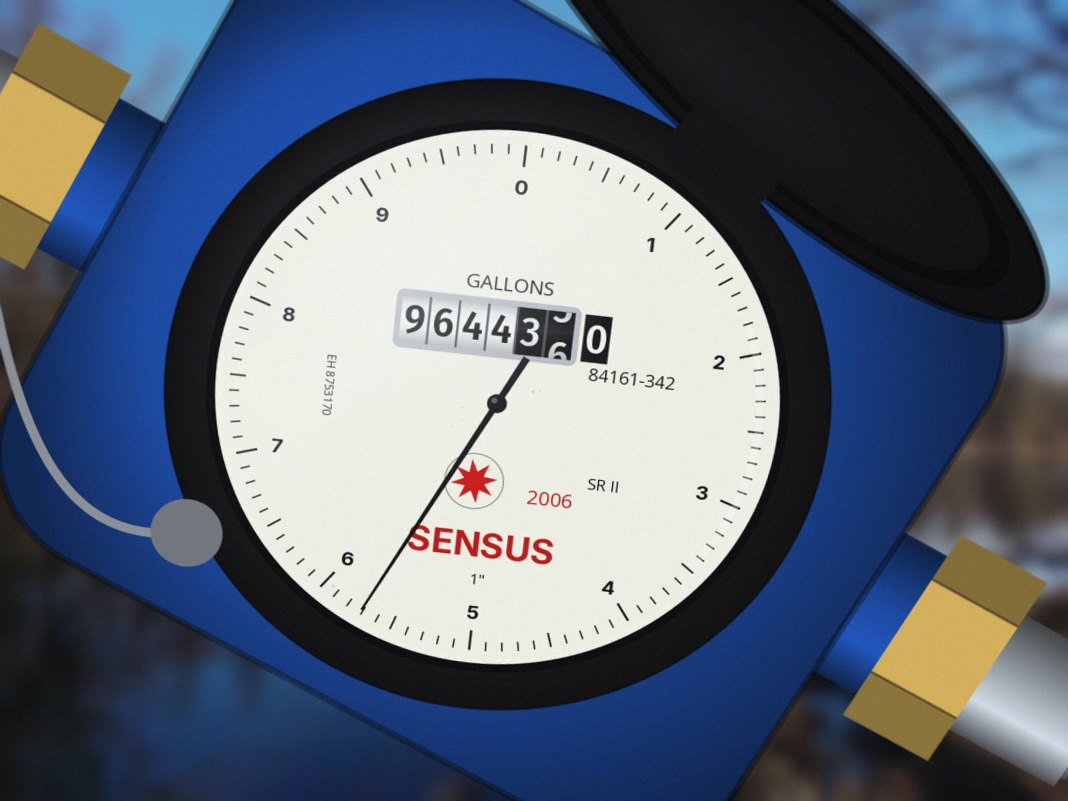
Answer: 9644355.7 gal
